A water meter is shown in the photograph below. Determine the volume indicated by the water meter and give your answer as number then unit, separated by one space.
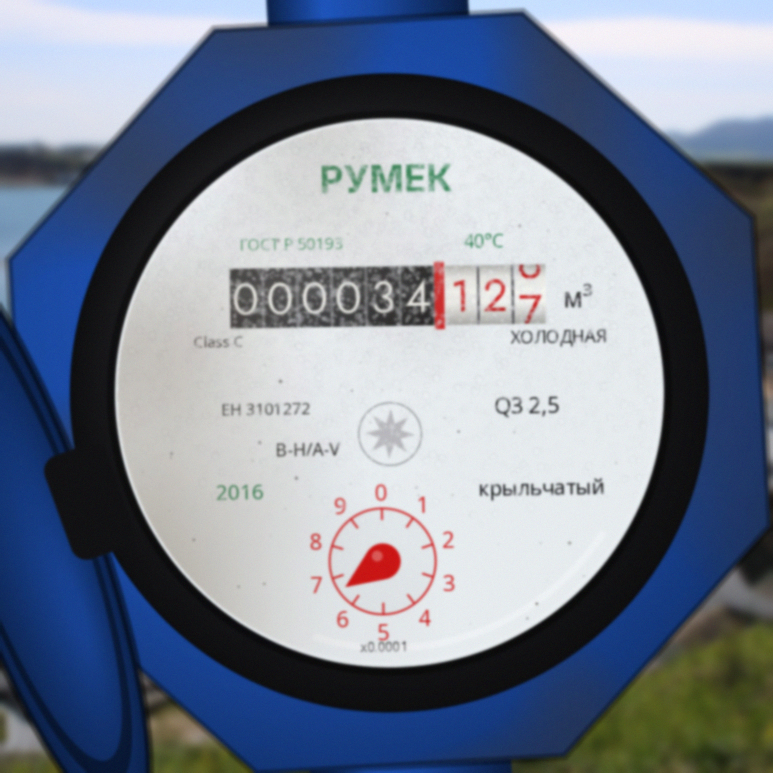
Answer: 34.1266 m³
